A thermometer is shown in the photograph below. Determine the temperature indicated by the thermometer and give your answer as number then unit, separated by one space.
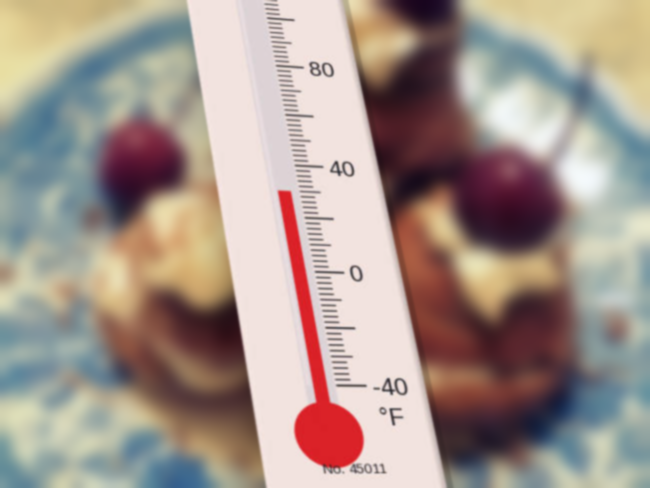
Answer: 30 °F
